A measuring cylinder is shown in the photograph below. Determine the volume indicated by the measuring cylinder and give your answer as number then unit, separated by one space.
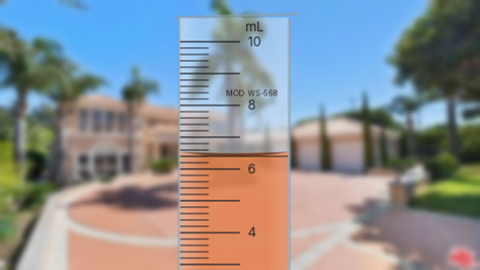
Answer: 6.4 mL
